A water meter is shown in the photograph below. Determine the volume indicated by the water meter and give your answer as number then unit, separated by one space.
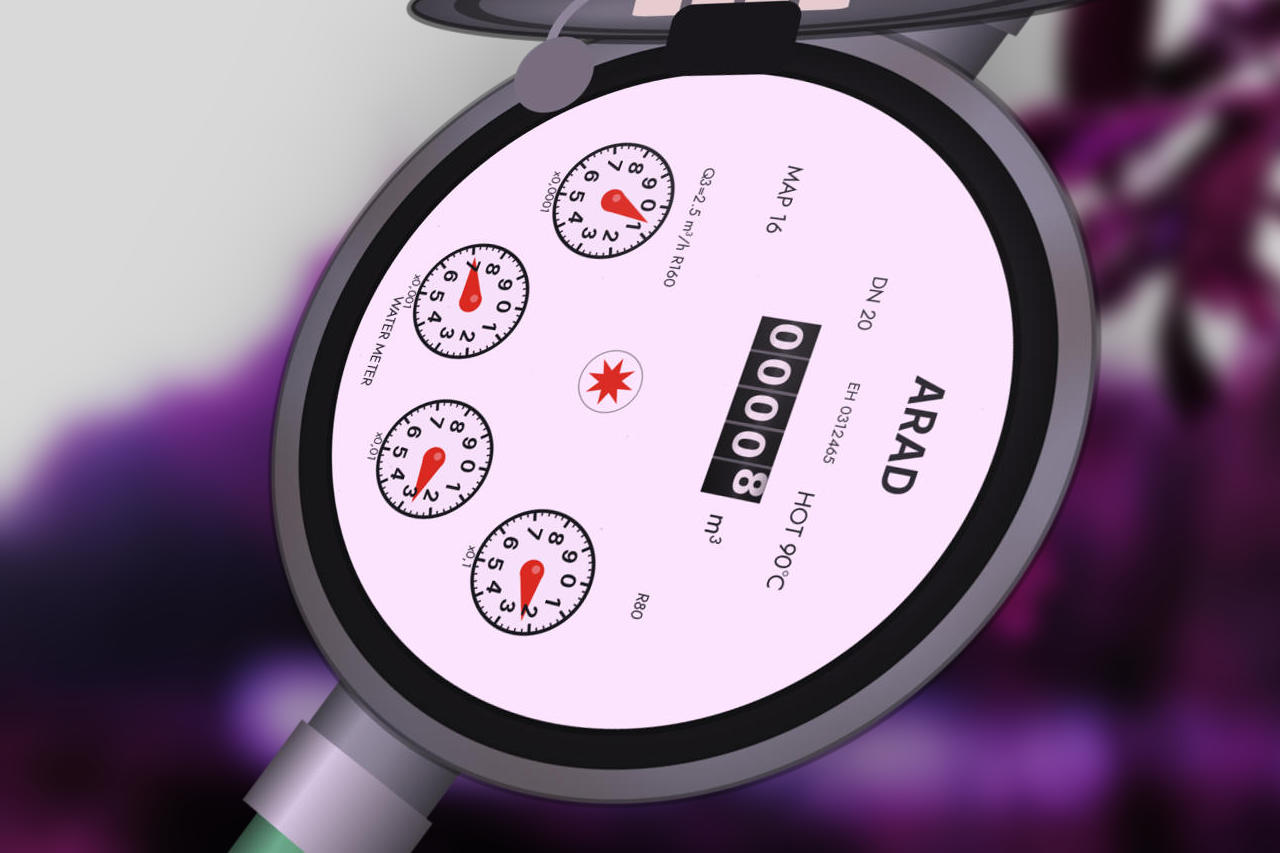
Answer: 8.2270 m³
